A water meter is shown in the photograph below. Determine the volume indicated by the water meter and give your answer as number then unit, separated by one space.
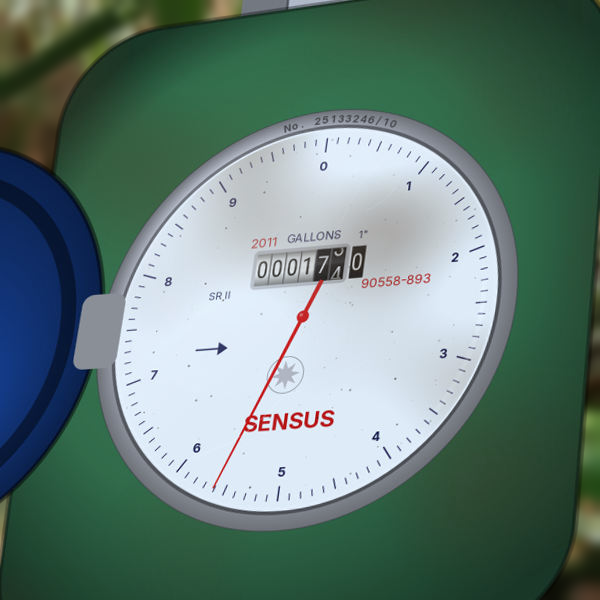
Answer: 1735.6 gal
